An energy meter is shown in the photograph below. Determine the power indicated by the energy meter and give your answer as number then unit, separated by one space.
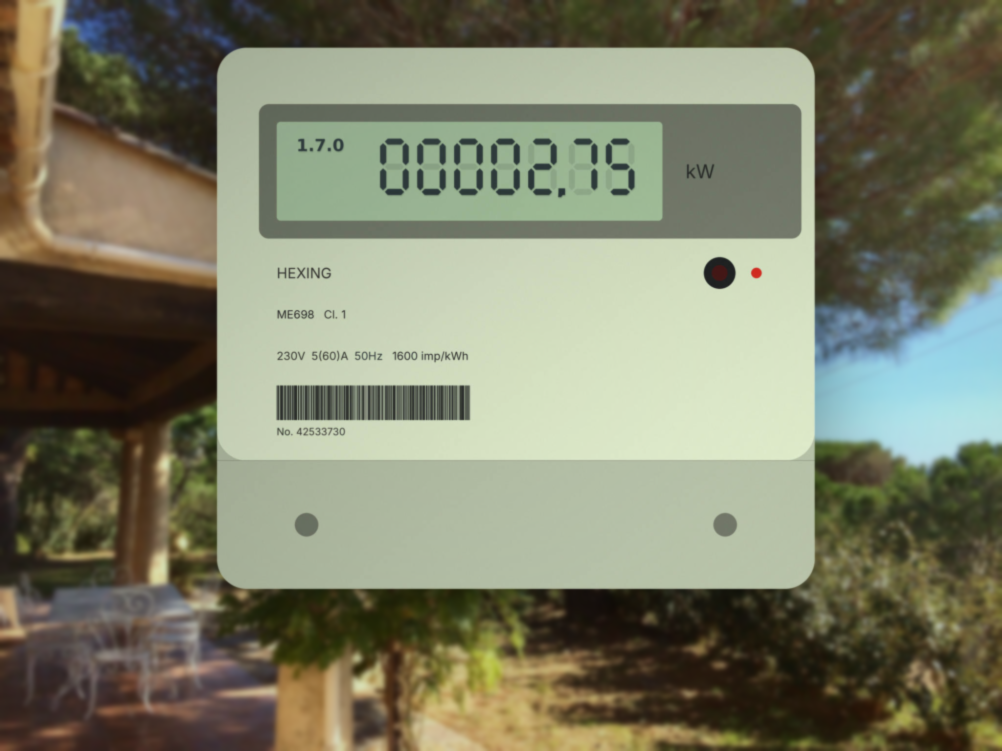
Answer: 2.75 kW
